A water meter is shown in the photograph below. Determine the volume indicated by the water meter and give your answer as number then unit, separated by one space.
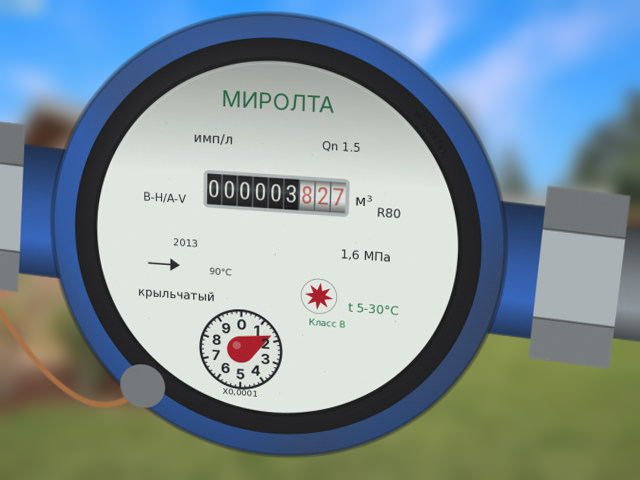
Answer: 3.8271 m³
